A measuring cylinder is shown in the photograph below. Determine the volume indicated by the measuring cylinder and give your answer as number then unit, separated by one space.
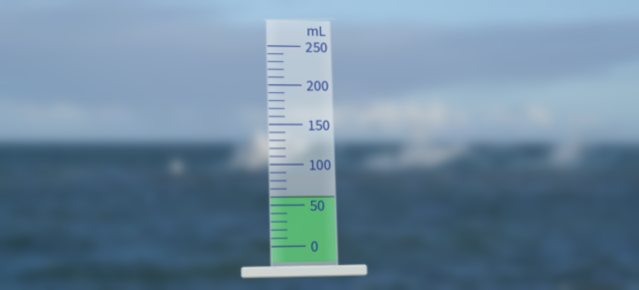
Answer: 60 mL
